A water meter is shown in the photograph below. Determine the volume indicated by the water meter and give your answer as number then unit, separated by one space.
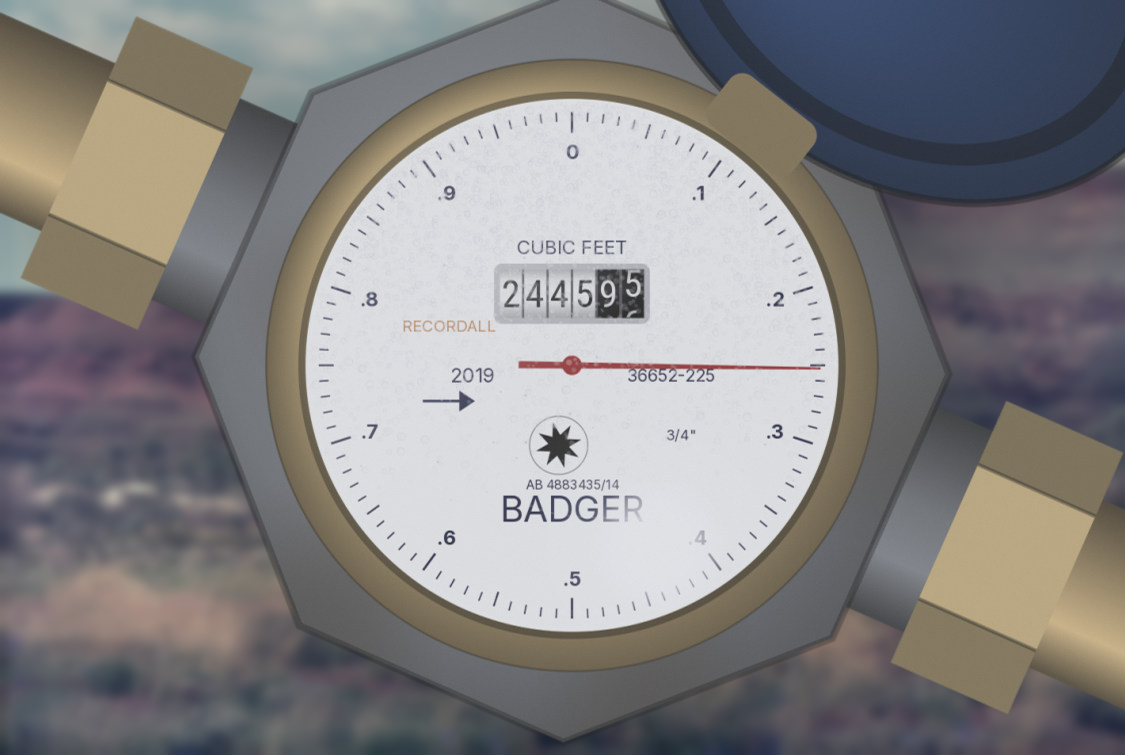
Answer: 244595.25 ft³
